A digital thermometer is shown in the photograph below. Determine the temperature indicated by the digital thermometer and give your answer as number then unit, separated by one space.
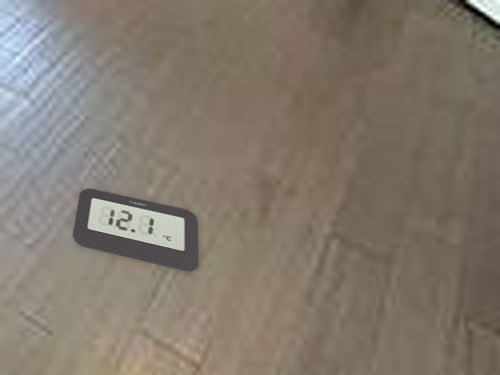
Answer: 12.1 °C
